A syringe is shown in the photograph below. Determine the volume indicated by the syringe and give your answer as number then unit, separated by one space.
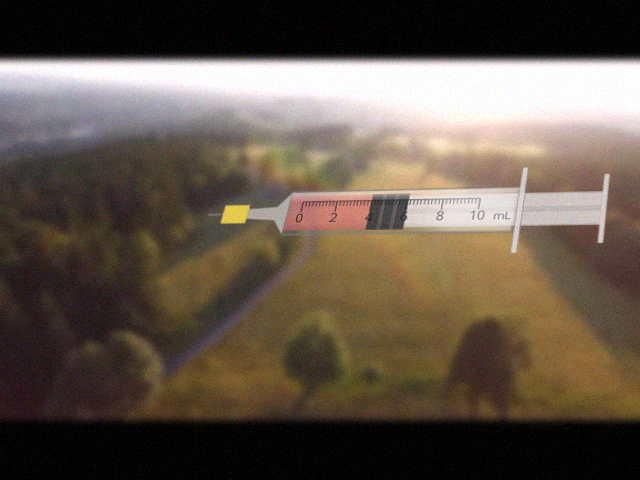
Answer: 4 mL
